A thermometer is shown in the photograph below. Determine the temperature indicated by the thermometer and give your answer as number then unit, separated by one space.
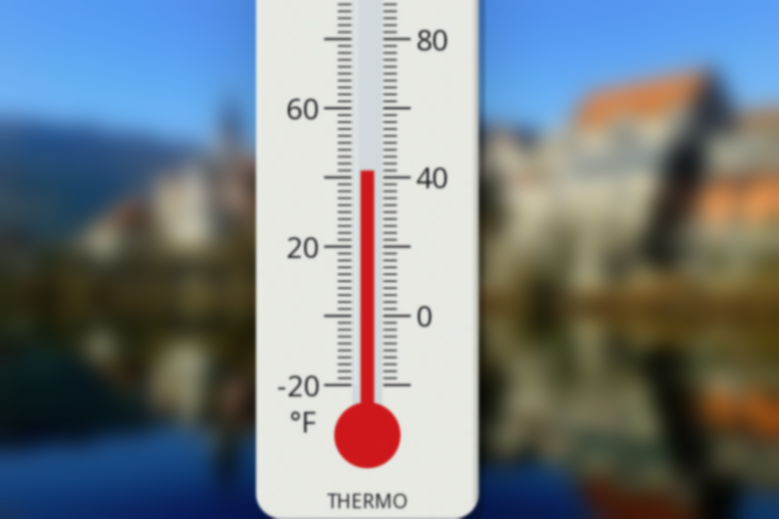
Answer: 42 °F
